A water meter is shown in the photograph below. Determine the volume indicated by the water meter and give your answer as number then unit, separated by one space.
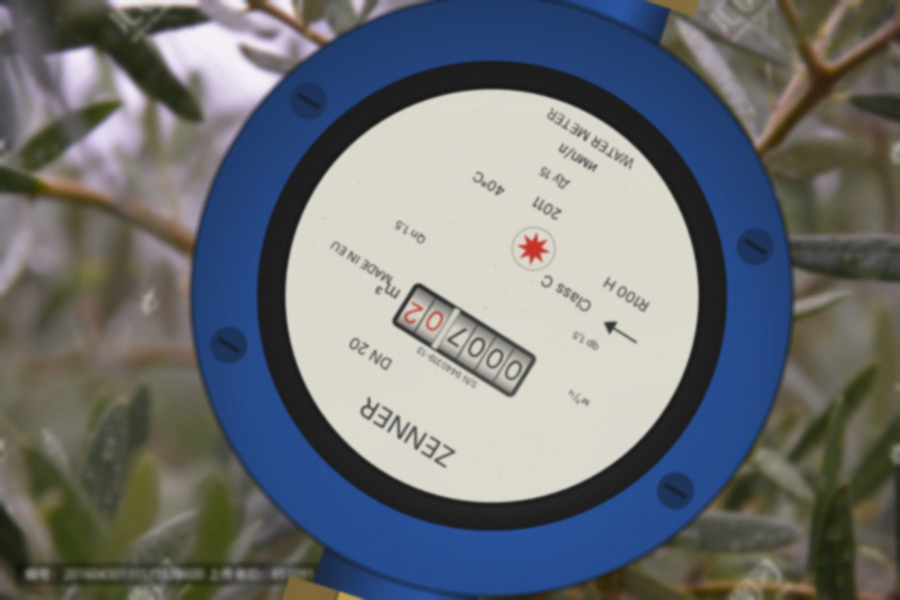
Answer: 7.02 m³
